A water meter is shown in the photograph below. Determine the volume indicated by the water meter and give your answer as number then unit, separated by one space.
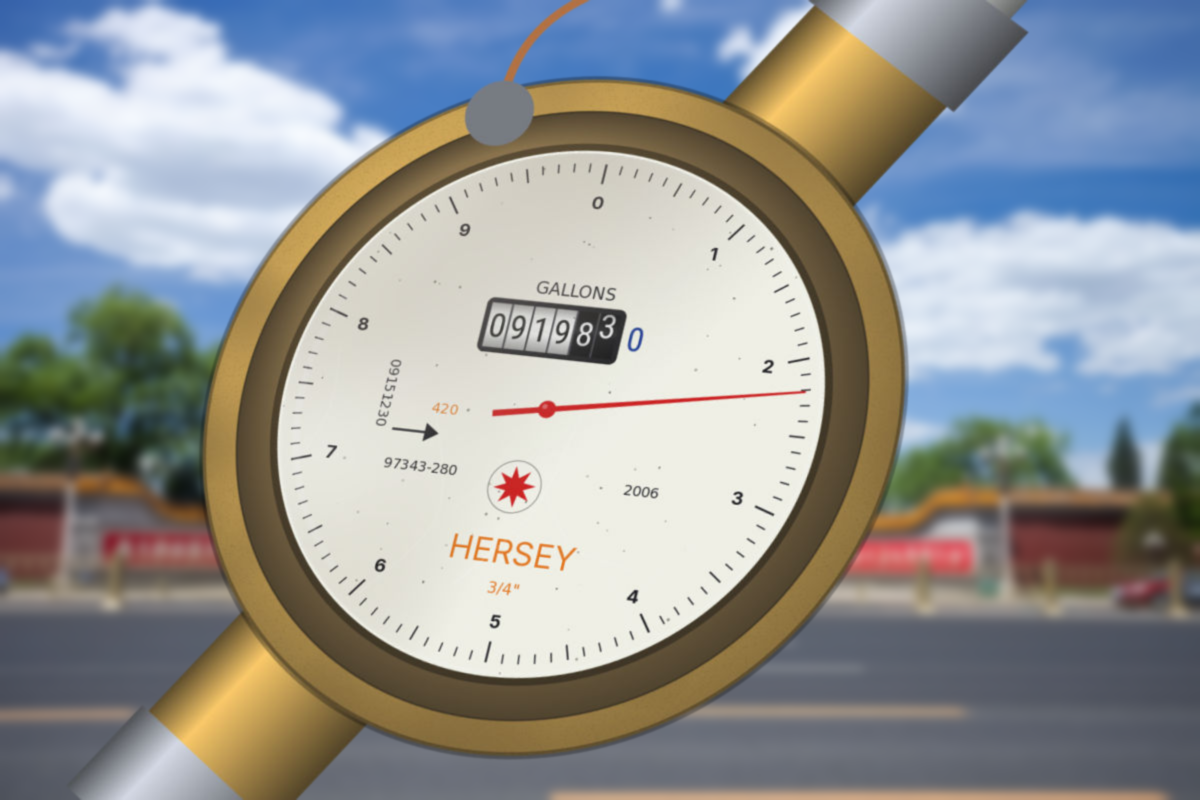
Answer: 919832.2 gal
